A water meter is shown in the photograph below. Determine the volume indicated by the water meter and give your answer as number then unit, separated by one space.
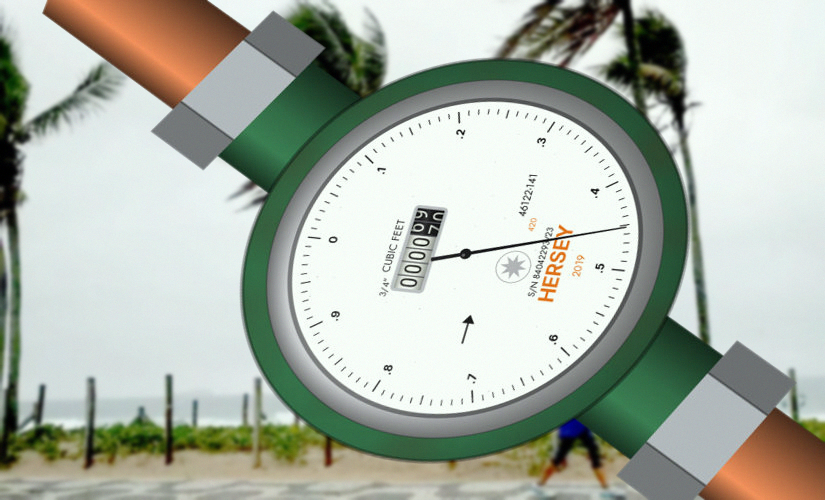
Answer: 69.45 ft³
